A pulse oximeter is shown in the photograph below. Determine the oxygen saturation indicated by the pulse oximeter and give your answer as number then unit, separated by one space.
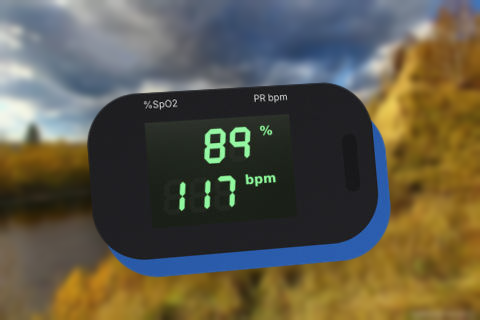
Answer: 89 %
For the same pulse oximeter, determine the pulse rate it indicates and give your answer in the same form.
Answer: 117 bpm
